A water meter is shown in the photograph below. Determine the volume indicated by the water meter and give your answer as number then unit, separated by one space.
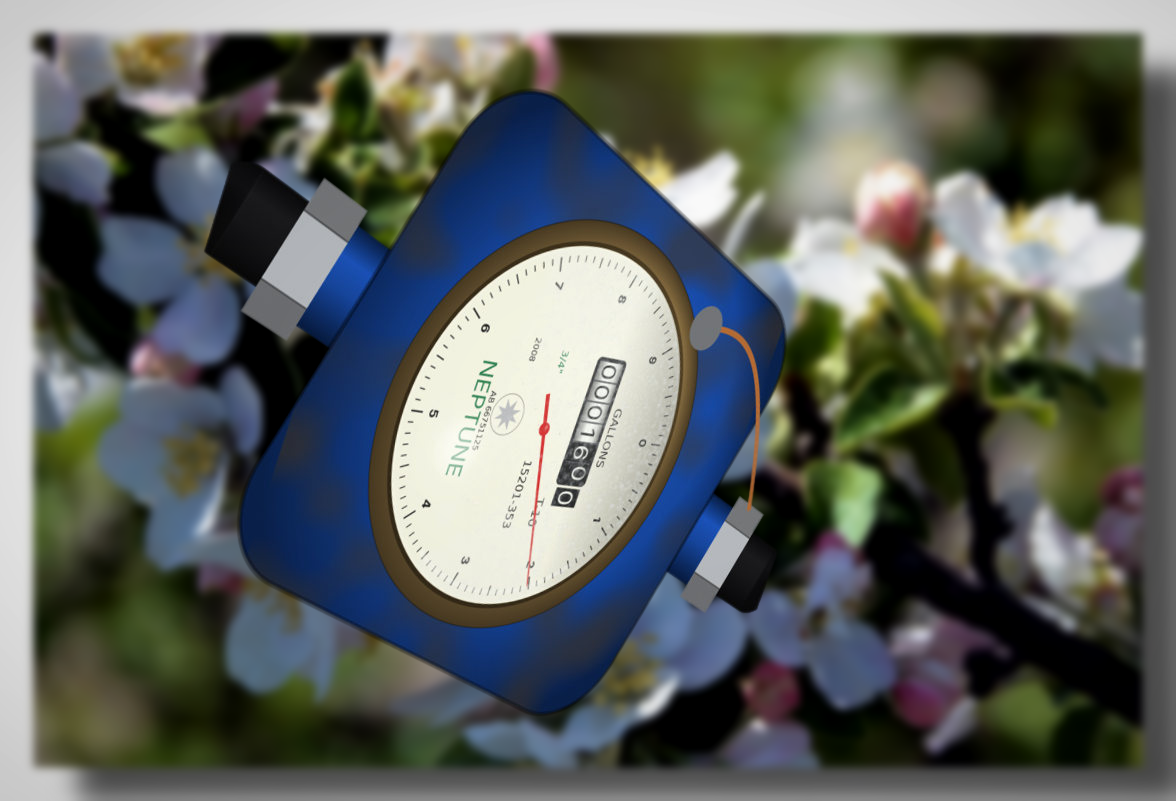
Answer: 1602.0 gal
